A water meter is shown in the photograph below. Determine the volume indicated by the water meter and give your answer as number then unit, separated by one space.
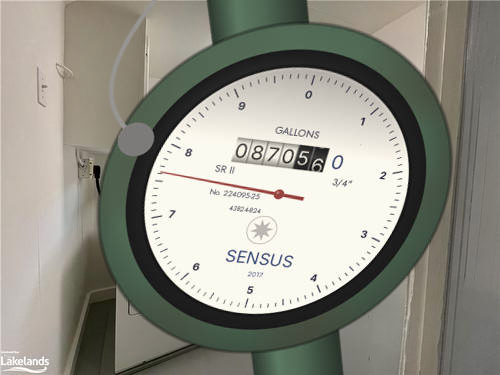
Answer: 870557.6 gal
